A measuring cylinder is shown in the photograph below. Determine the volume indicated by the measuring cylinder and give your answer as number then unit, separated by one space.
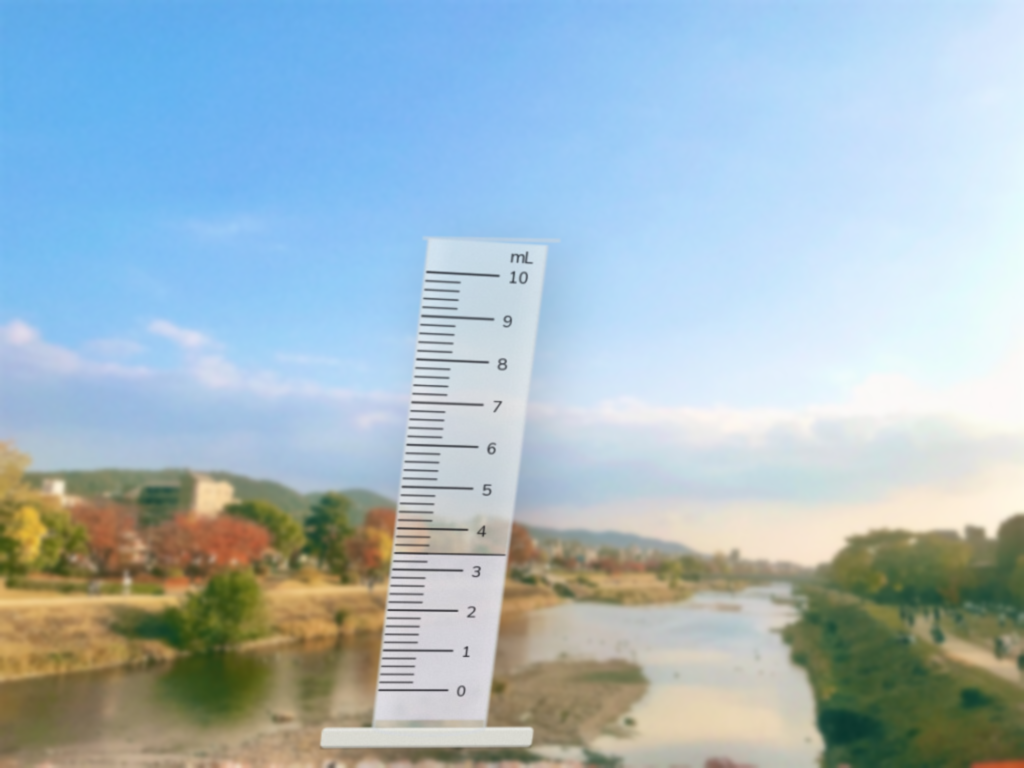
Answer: 3.4 mL
